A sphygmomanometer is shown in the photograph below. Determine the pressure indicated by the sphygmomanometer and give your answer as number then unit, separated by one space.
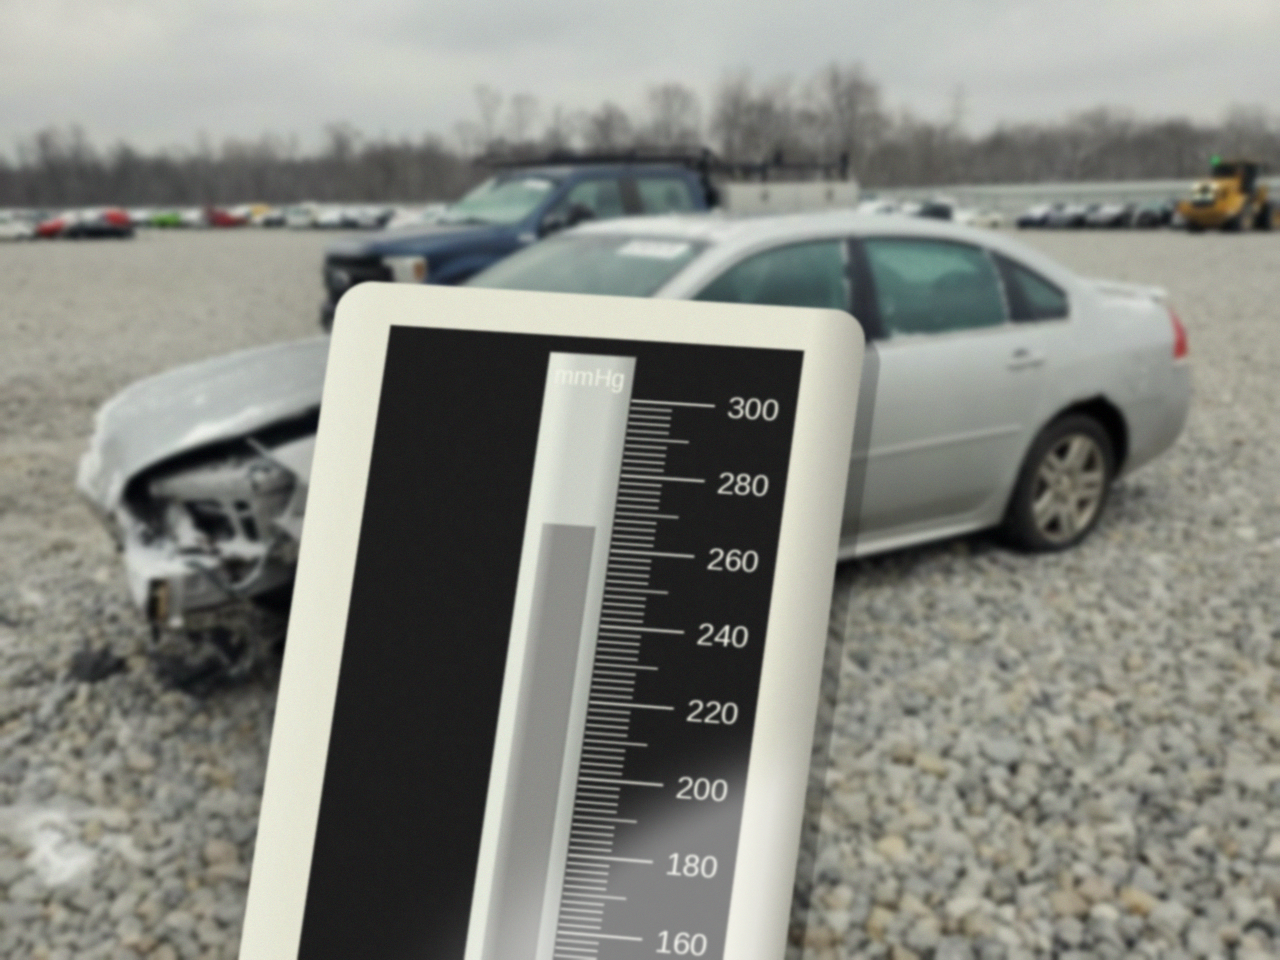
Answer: 266 mmHg
